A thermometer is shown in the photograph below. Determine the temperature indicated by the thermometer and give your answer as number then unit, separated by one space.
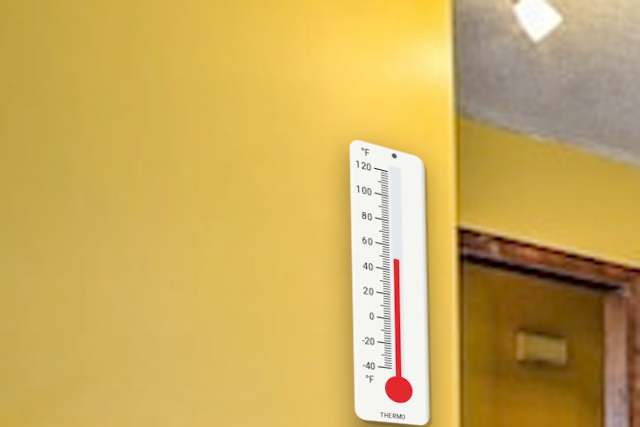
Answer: 50 °F
